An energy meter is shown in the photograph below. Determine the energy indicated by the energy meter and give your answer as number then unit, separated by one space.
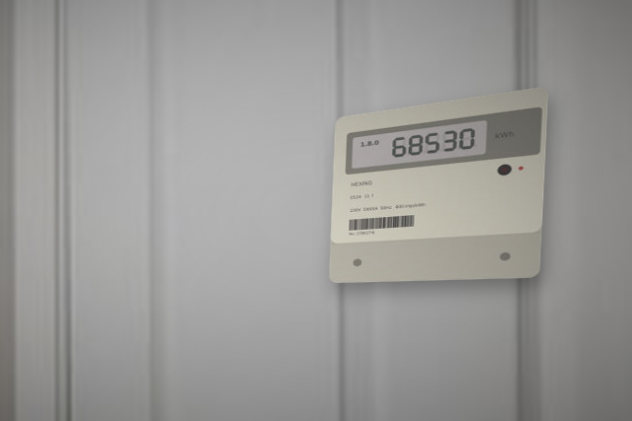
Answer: 68530 kWh
